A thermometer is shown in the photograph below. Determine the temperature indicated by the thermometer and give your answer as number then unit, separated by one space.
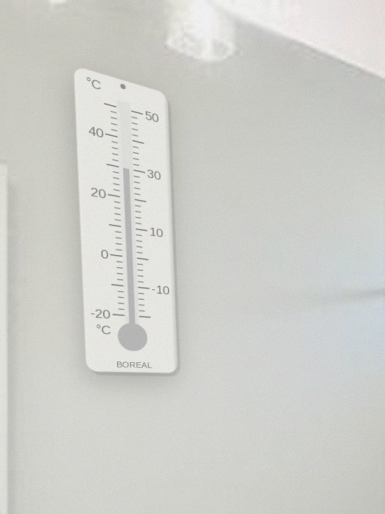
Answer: 30 °C
